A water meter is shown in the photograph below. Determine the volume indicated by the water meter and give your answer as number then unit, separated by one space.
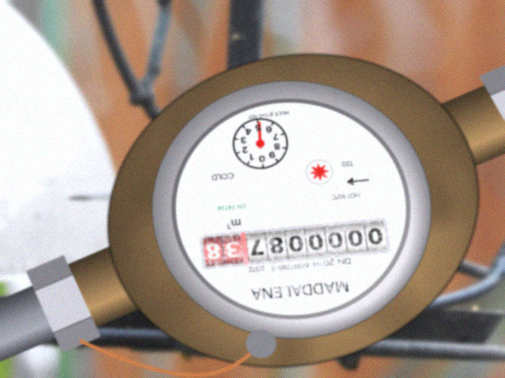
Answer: 87.385 m³
